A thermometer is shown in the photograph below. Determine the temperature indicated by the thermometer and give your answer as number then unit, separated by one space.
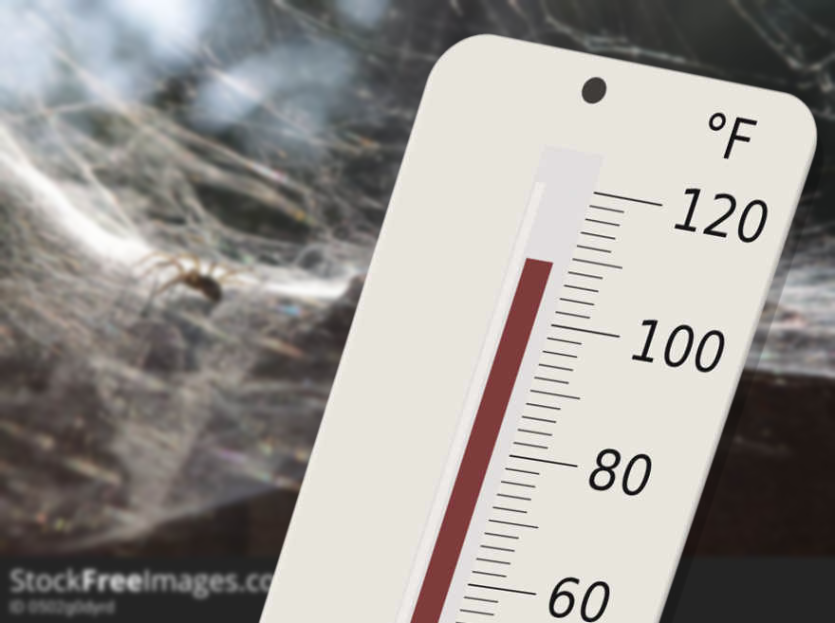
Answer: 109 °F
